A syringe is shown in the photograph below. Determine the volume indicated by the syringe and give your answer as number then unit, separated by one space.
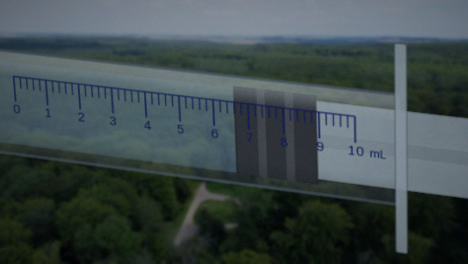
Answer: 6.6 mL
